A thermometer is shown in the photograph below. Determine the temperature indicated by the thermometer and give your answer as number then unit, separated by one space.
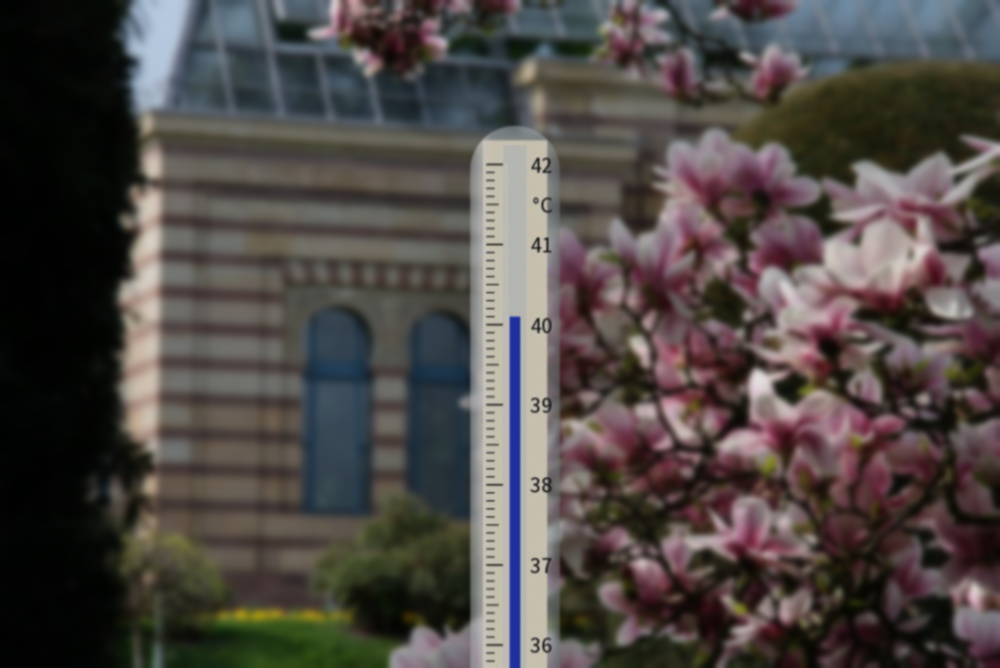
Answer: 40.1 °C
